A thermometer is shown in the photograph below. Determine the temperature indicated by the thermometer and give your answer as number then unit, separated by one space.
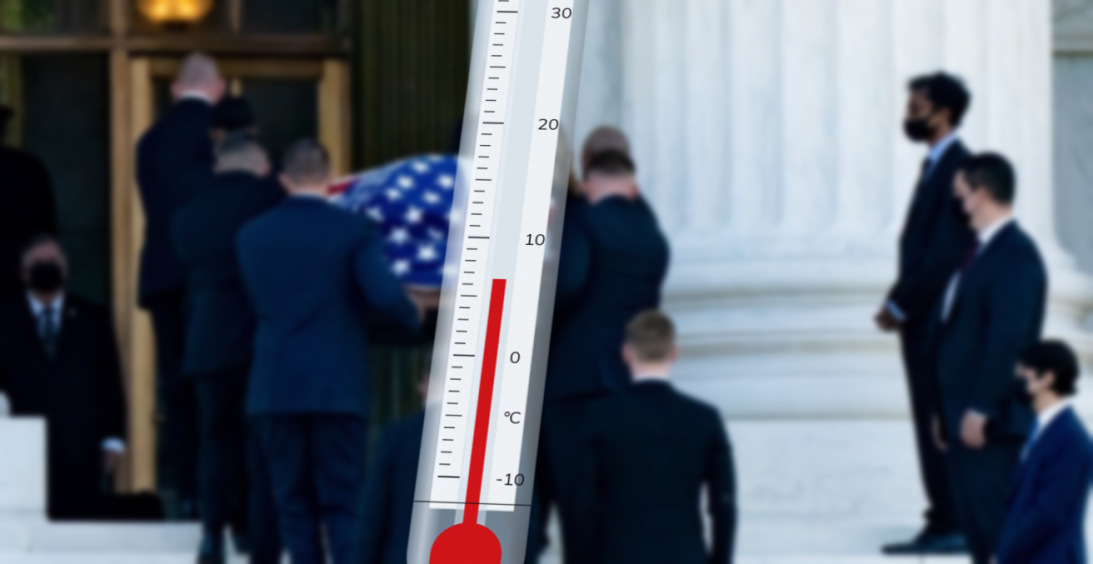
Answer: 6.5 °C
